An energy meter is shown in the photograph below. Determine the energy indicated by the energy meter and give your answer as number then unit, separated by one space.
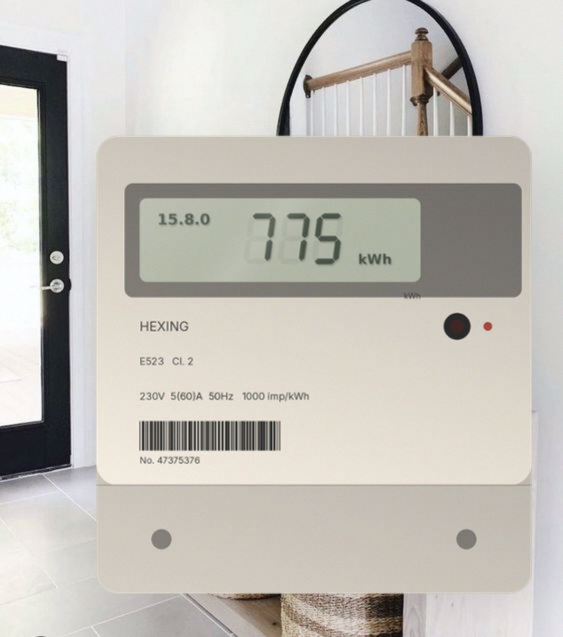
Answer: 775 kWh
